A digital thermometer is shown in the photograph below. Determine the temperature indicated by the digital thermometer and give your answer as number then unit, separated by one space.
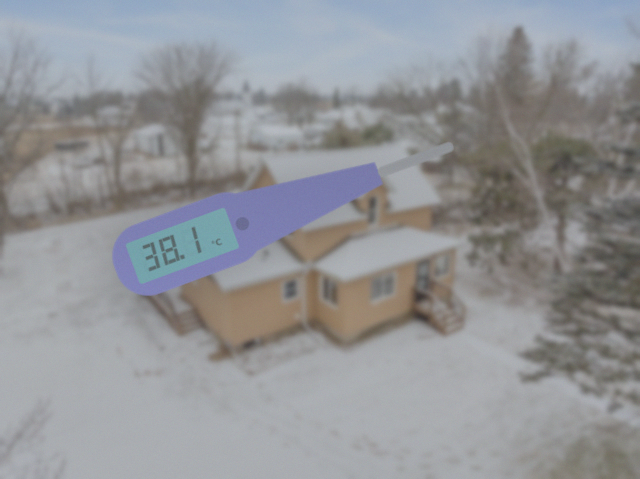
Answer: 38.1 °C
